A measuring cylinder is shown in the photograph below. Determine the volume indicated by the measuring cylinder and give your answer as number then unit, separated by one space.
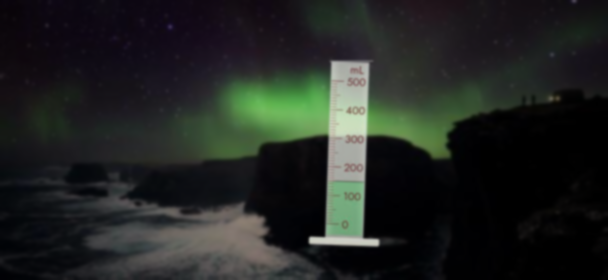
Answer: 150 mL
